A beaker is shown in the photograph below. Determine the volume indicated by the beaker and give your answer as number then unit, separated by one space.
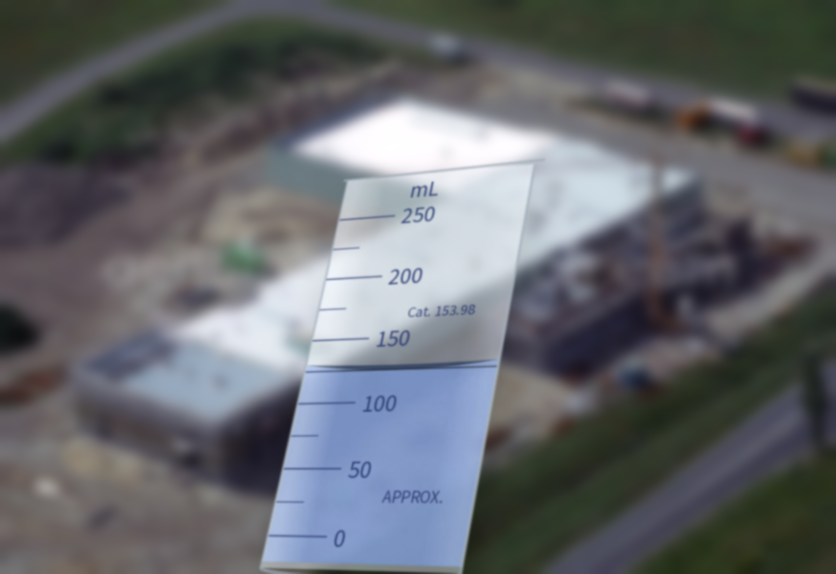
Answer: 125 mL
